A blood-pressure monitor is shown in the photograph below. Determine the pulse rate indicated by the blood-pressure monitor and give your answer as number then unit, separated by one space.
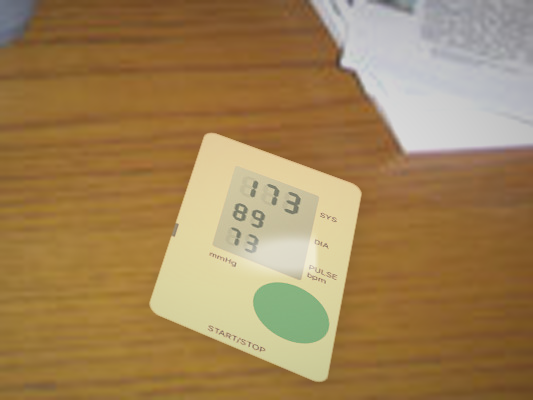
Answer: 73 bpm
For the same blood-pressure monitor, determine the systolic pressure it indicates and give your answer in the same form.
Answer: 173 mmHg
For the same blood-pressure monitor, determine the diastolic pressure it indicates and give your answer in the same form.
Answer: 89 mmHg
